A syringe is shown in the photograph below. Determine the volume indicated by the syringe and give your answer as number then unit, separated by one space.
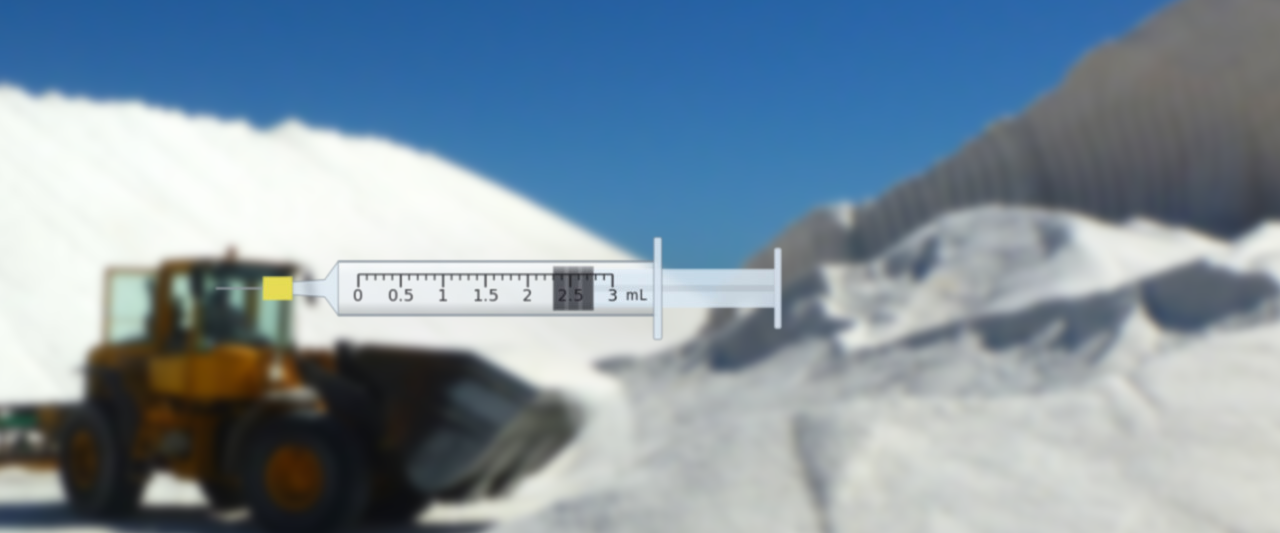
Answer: 2.3 mL
